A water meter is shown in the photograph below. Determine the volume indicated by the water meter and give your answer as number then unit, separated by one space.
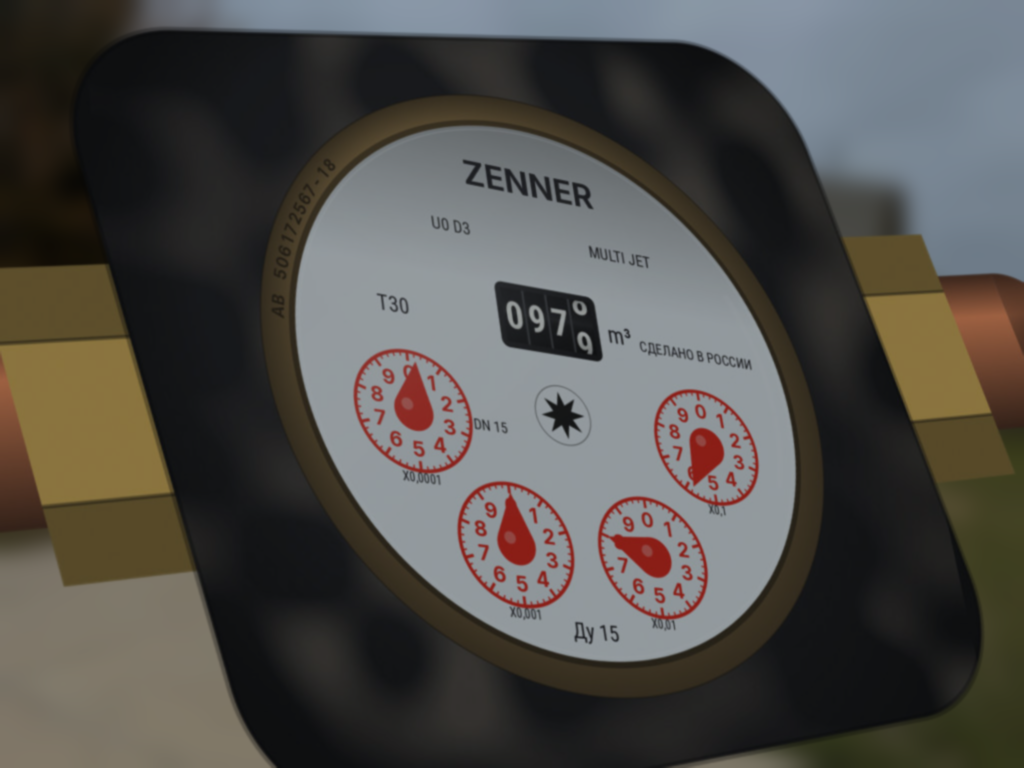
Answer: 978.5800 m³
